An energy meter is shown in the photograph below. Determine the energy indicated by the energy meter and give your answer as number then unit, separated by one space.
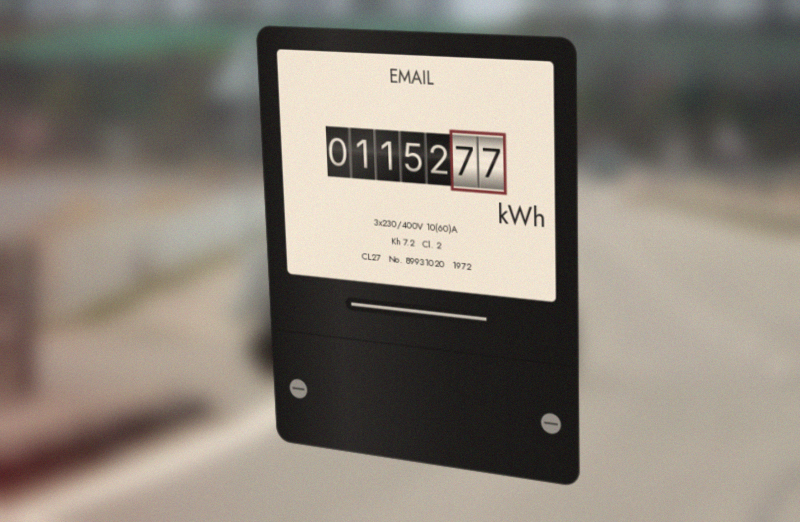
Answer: 1152.77 kWh
